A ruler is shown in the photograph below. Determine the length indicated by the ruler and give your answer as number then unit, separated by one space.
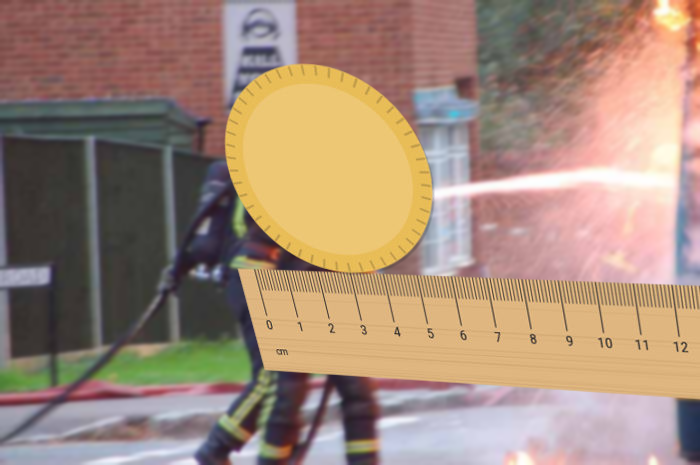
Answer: 6 cm
